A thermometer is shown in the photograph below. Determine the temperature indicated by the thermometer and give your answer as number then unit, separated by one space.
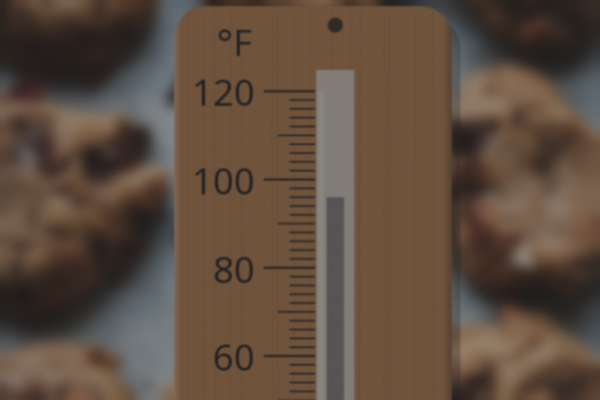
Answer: 96 °F
